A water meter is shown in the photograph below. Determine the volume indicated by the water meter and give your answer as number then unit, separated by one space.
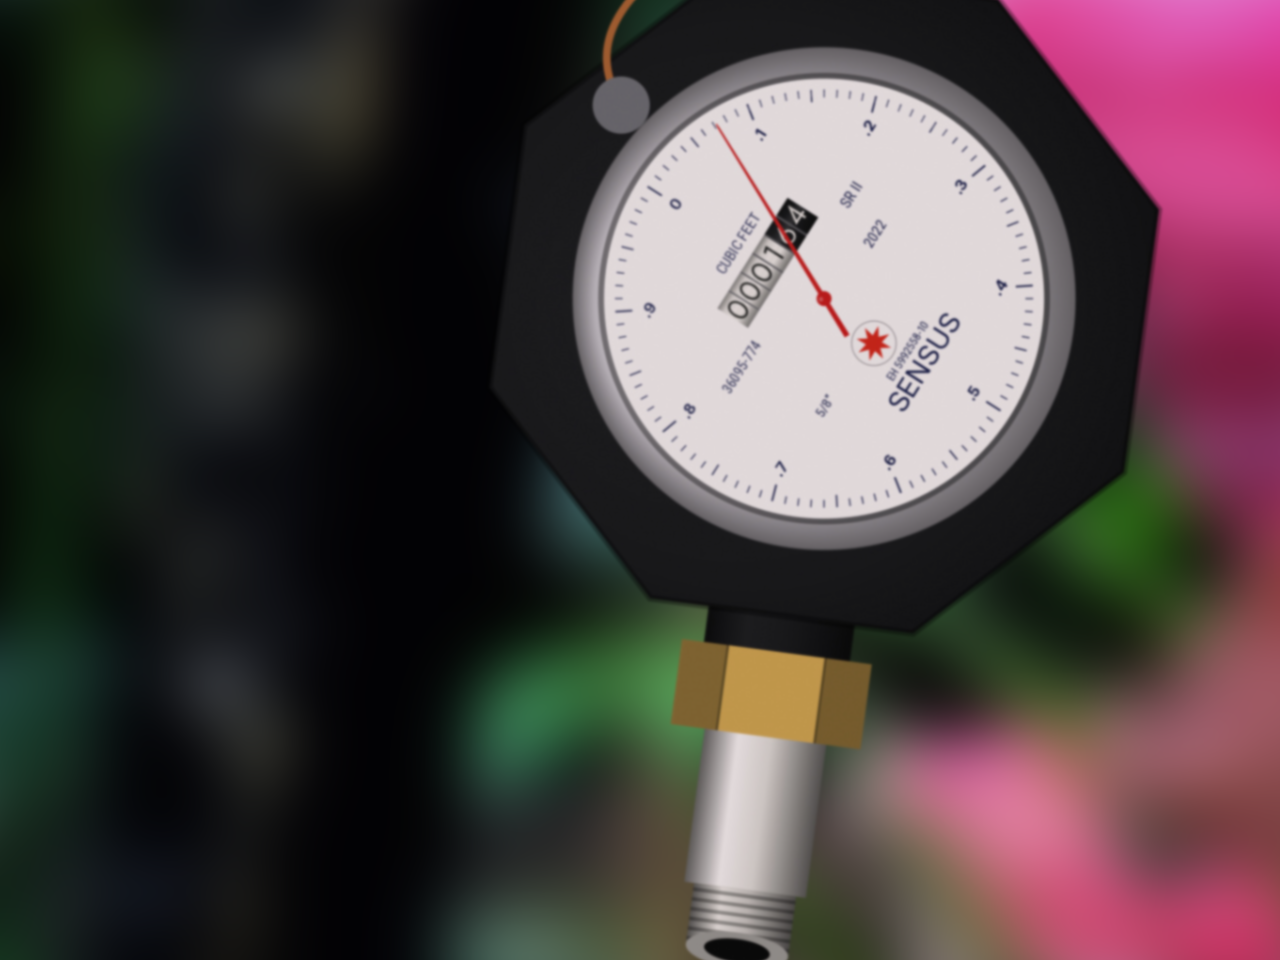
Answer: 164.07 ft³
